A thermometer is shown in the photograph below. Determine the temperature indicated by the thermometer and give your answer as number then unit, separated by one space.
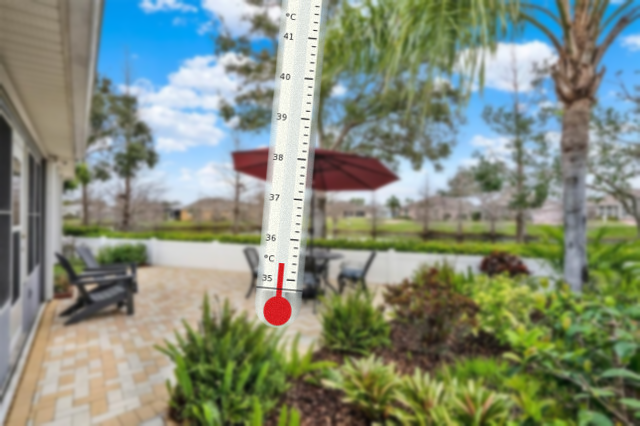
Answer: 35.4 °C
